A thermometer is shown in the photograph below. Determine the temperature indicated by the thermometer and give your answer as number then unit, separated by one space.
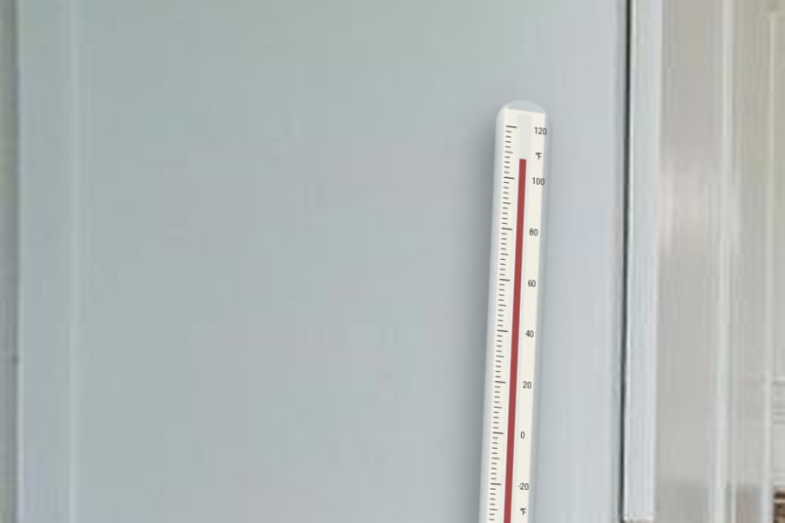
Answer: 108 °F
